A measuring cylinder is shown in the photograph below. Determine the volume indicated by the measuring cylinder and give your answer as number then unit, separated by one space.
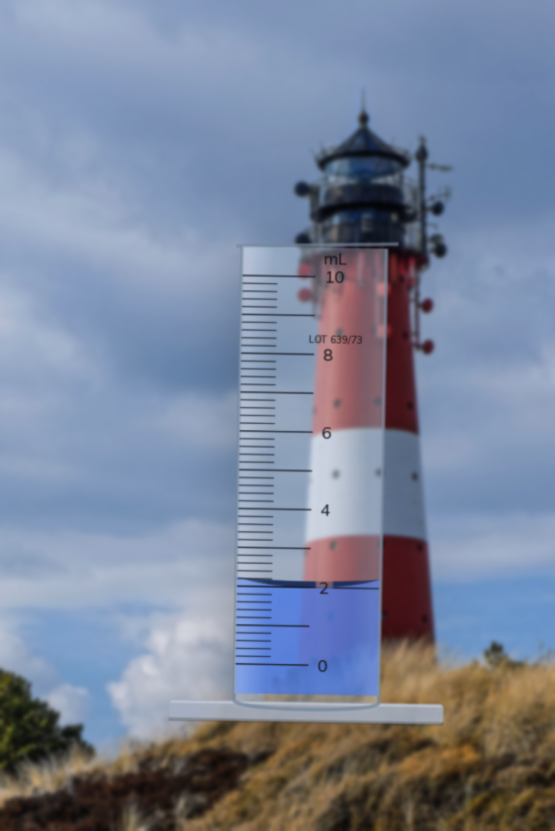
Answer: 2 mL
